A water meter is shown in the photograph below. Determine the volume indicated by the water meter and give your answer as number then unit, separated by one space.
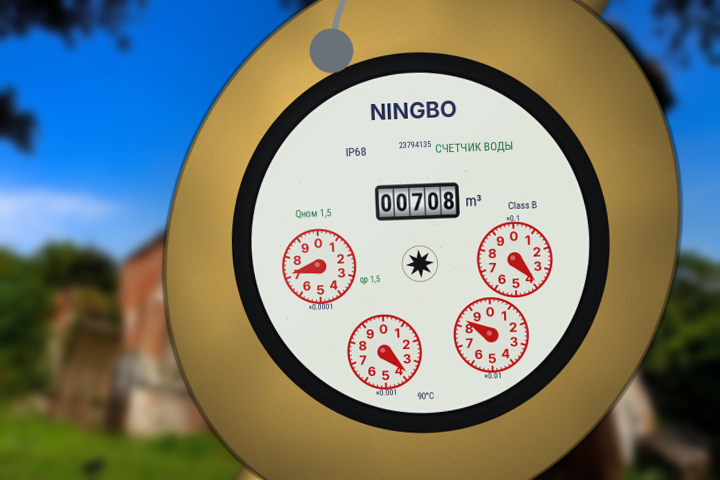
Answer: 708.3837 m³
